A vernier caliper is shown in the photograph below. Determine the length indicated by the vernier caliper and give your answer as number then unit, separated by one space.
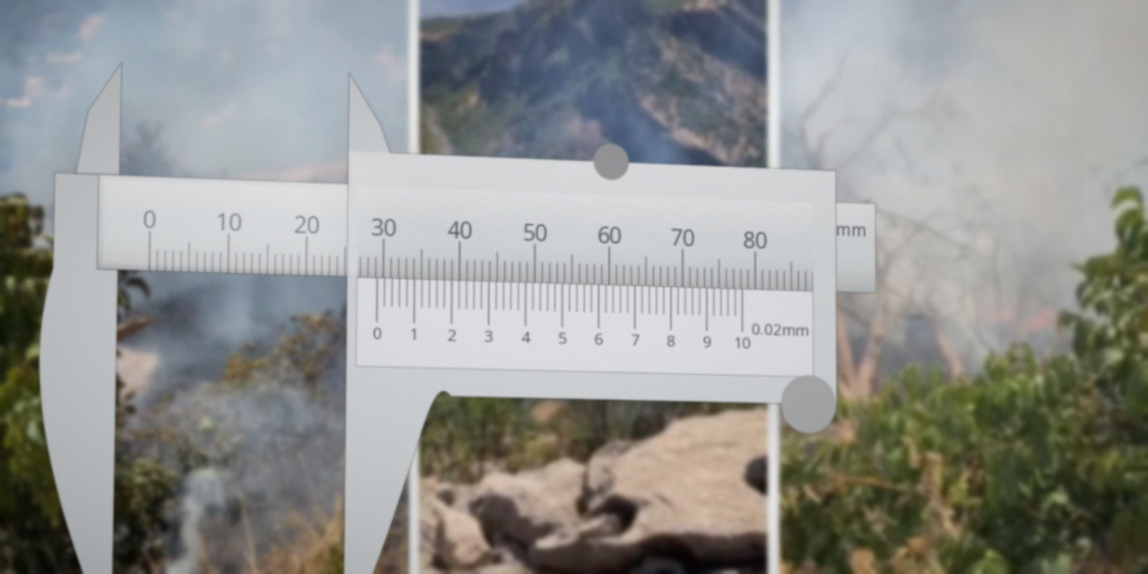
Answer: 29.2 mm
